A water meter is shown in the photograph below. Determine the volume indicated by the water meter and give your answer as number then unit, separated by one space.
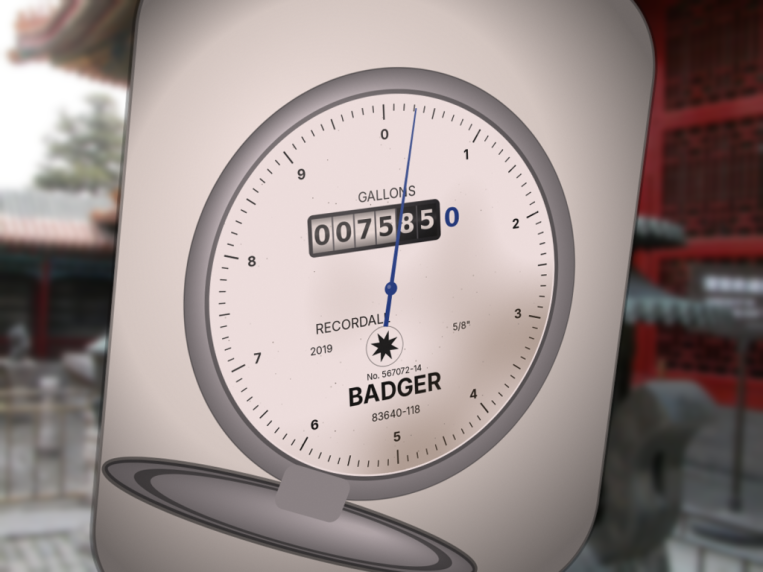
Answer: 75850.3 gal
